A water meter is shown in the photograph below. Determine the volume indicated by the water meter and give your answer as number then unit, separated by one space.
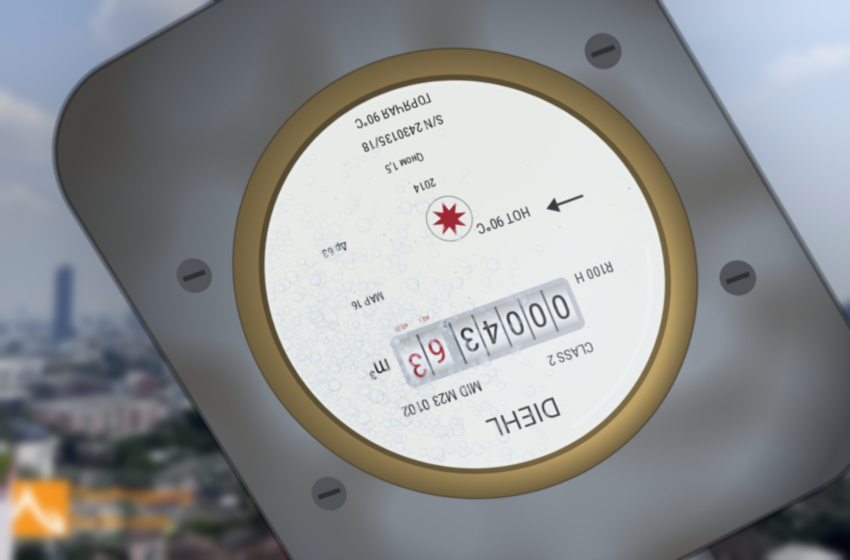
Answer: 43.63 m³
